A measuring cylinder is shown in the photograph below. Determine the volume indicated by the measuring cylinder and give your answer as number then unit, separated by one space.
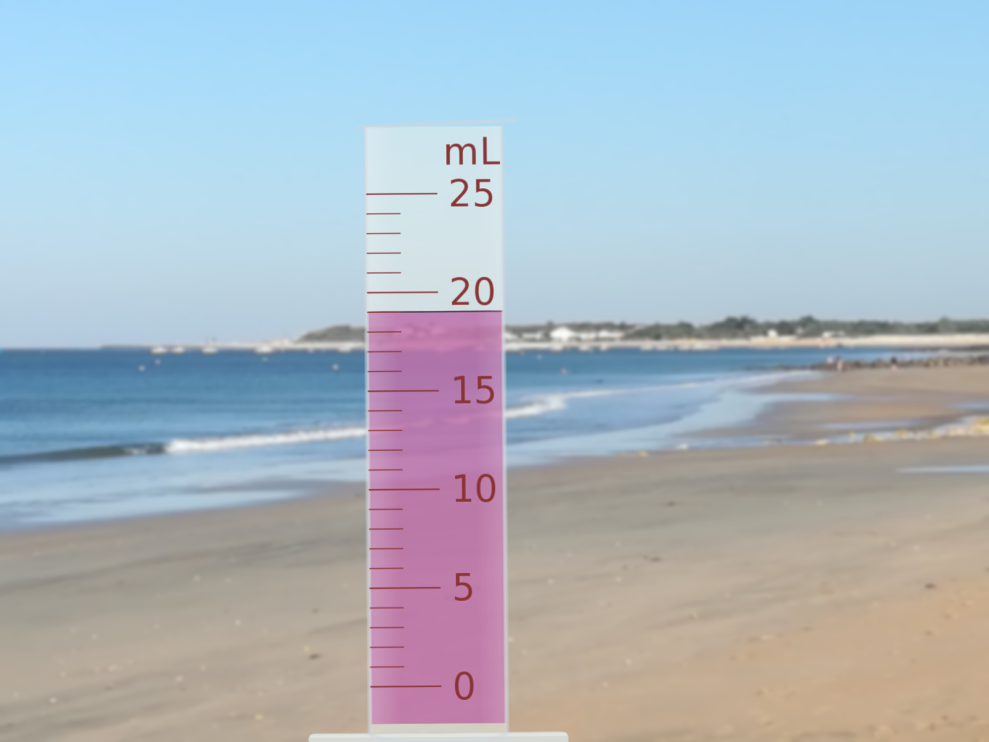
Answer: 19 mL
